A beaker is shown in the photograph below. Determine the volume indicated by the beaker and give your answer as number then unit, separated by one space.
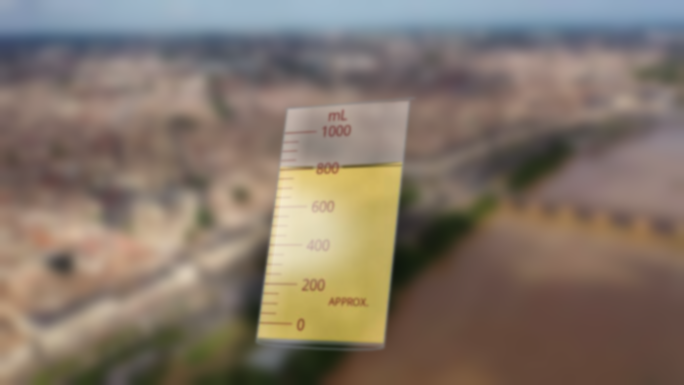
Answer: 800 mL
